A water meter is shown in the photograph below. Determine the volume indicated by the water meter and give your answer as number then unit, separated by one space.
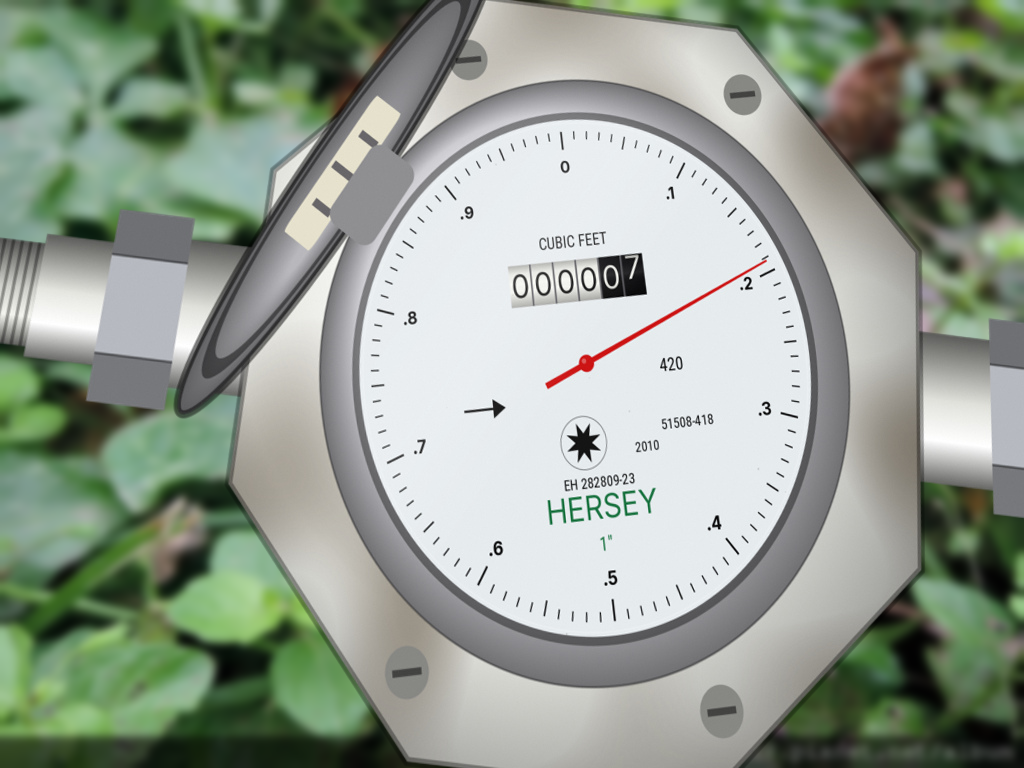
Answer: 7.19 ft³
